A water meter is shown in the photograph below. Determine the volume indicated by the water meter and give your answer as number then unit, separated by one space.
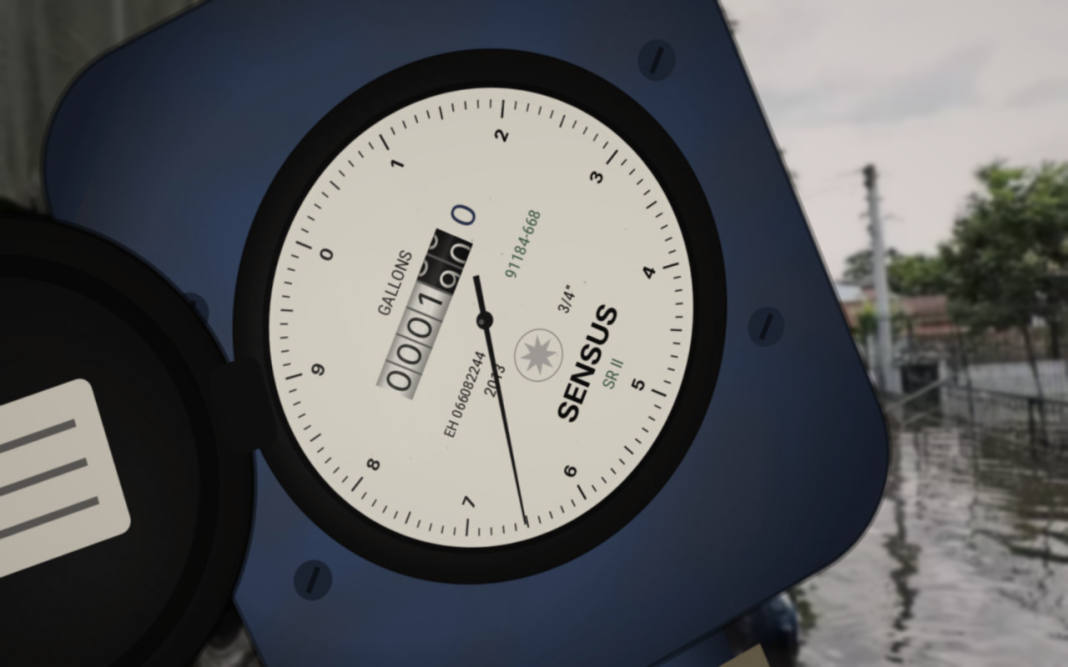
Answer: 1896.5 gal
